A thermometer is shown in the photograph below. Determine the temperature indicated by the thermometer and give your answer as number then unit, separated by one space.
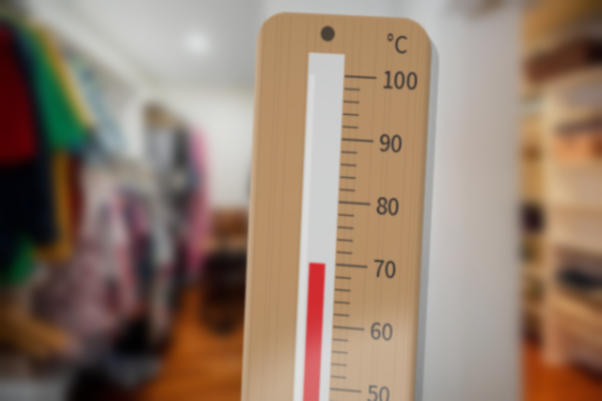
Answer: 70 °C
